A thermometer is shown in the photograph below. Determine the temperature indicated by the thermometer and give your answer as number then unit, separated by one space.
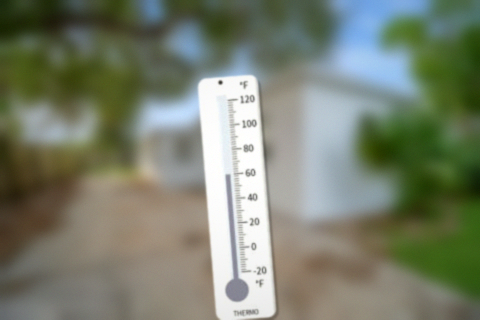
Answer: 60 °F
